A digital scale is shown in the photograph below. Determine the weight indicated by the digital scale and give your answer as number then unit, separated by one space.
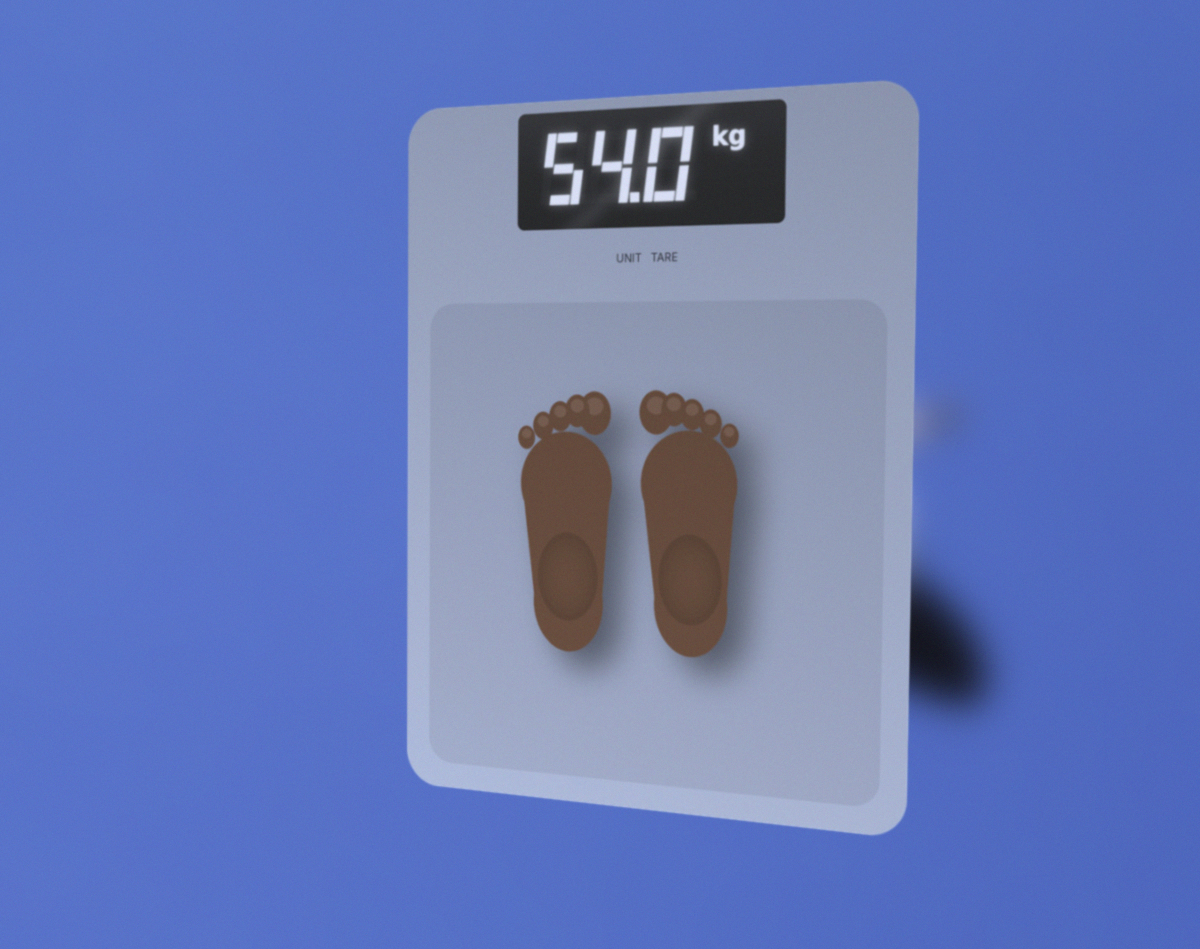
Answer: 54.0 kg
